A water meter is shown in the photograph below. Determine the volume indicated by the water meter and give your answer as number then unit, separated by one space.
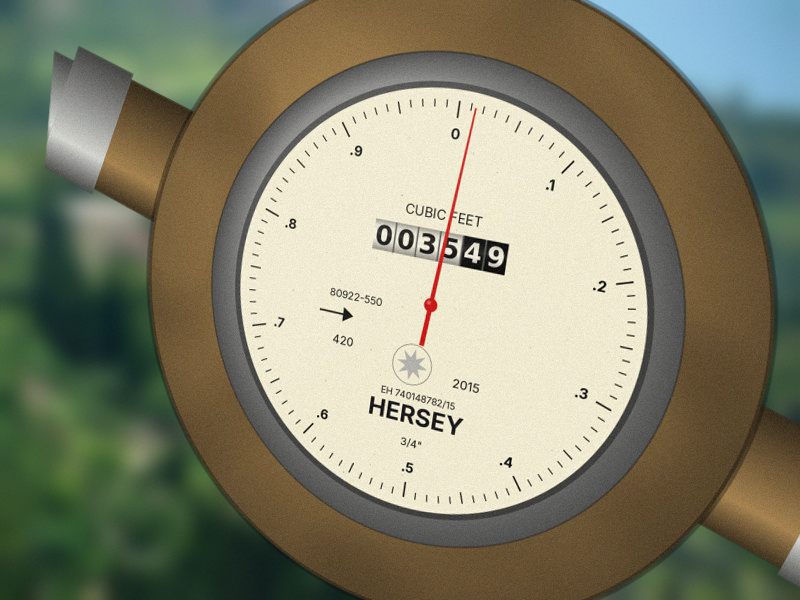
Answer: 3549.01 ft³
